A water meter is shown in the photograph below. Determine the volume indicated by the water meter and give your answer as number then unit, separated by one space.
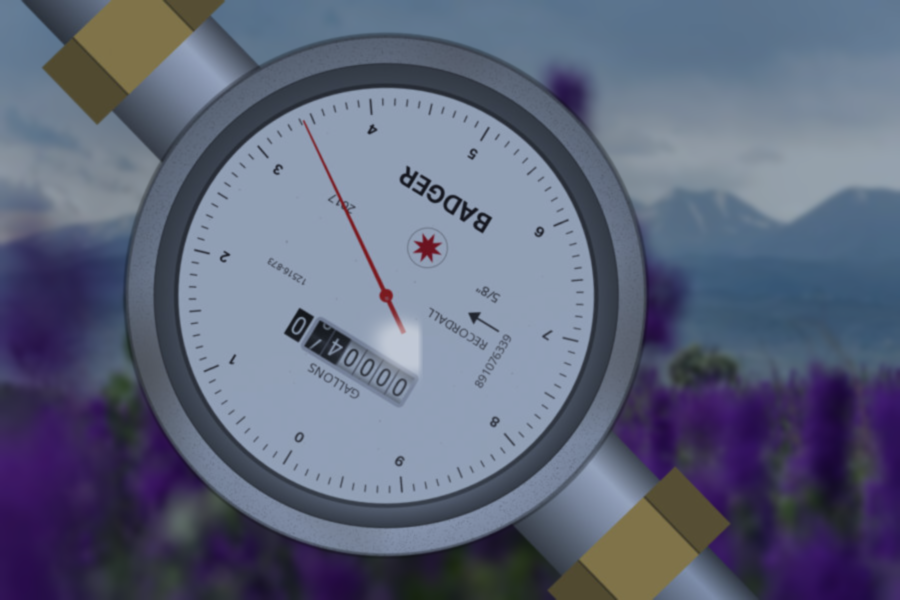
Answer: 473.4 gal
